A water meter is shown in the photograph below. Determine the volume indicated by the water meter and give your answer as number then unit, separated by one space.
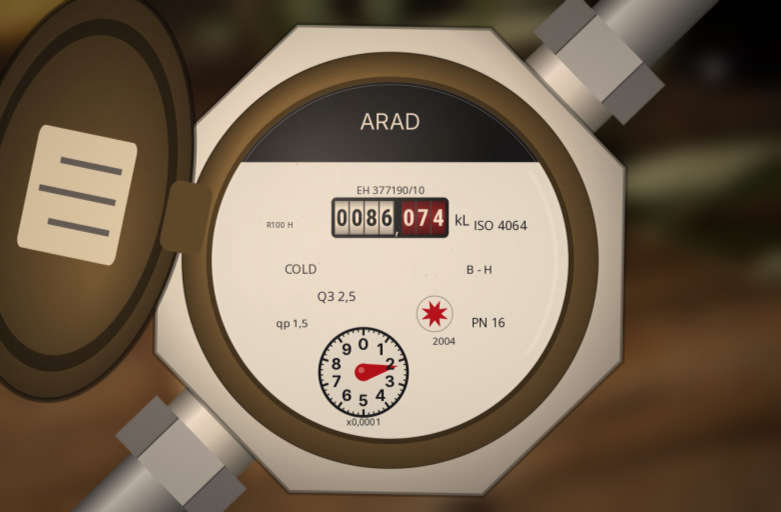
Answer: 86.0742 kL
